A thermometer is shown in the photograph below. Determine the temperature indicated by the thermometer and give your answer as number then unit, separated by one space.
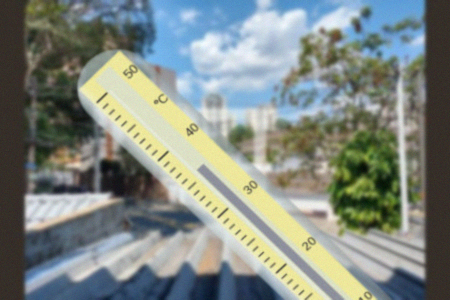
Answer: 36 °C
